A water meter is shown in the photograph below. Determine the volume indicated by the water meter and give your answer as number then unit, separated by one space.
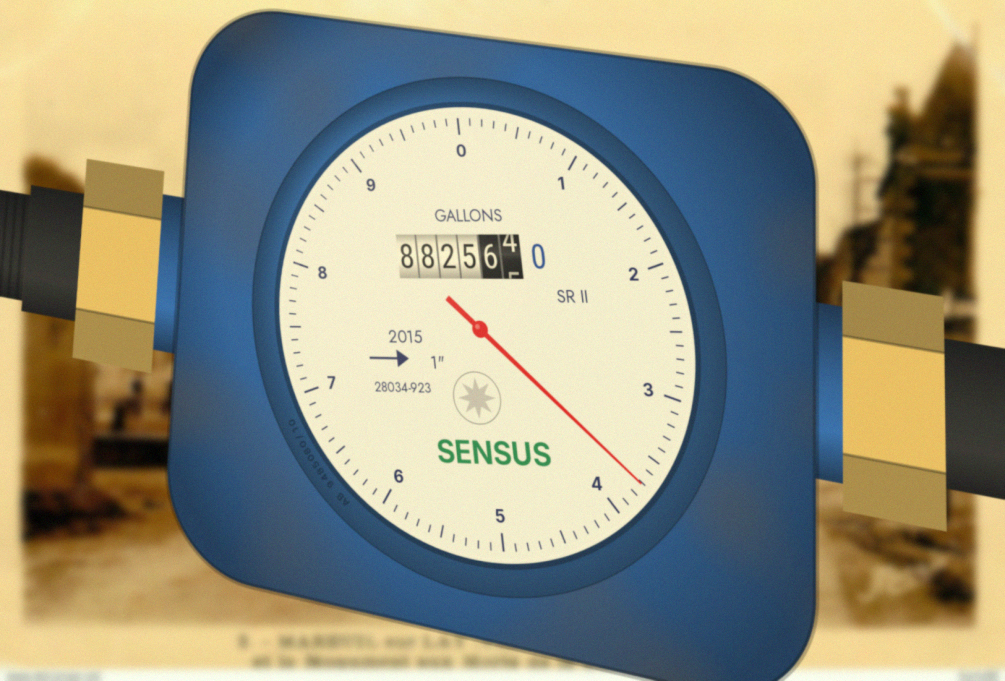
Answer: 8825643.7 gal
